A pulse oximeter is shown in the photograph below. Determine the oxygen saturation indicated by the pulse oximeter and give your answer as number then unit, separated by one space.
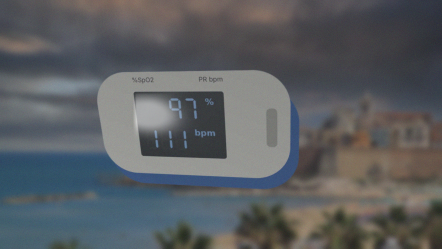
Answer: 97 %
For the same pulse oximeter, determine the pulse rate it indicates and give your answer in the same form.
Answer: 111 bpm
